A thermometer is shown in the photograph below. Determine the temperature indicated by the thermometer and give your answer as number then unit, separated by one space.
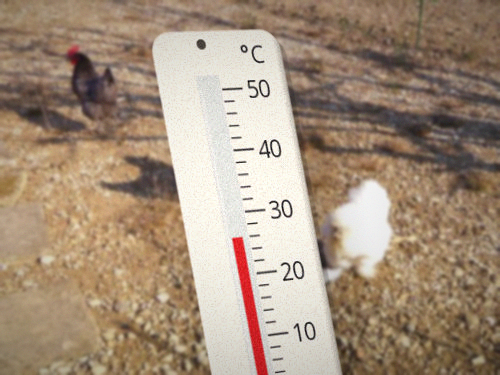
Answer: 26 °C
